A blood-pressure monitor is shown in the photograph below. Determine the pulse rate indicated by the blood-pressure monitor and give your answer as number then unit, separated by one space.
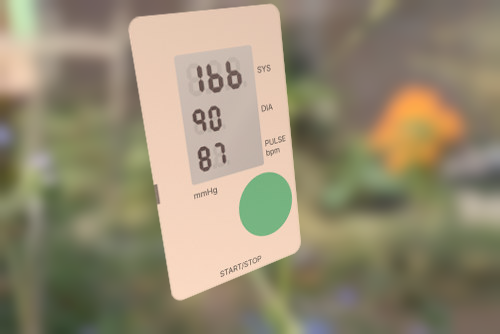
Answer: 87 bpm
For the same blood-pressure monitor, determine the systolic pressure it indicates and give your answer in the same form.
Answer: 166 mmHg
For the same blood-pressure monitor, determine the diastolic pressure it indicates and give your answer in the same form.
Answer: 90 mmHg
